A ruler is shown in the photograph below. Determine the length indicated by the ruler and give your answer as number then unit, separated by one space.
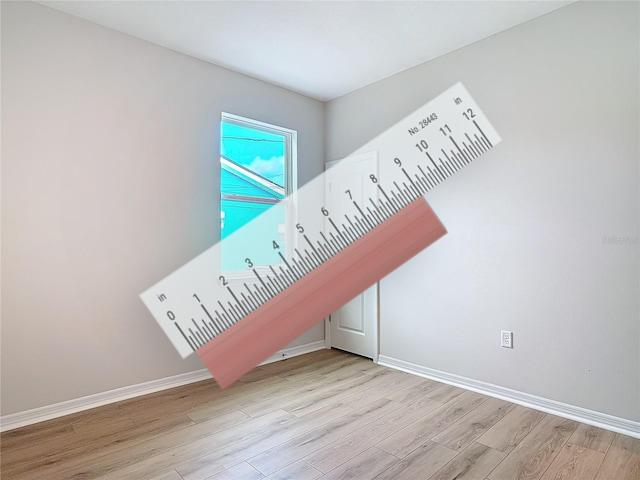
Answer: 9 in
